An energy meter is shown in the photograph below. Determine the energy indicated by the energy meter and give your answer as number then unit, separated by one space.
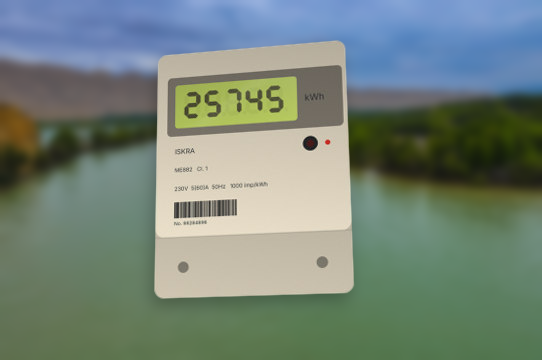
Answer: 25745 kWh
